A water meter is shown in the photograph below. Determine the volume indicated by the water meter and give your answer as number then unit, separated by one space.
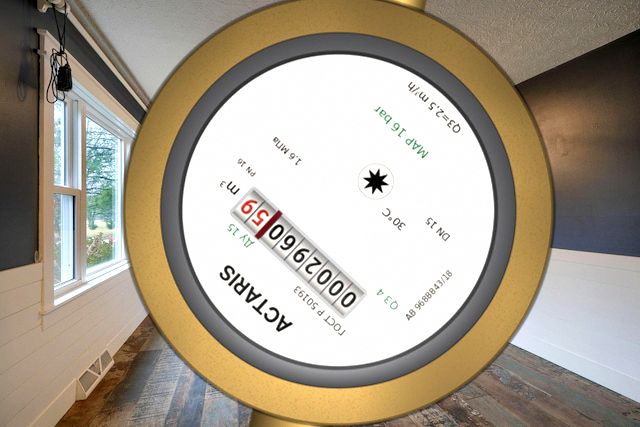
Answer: 2960.59 m³
